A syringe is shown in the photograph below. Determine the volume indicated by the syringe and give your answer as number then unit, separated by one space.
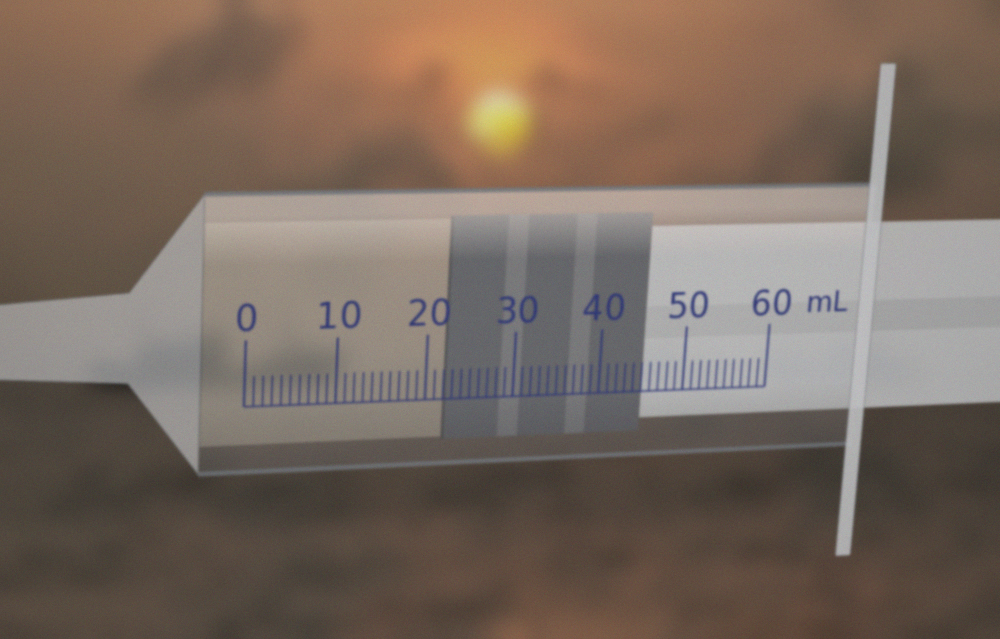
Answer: 22 mL
